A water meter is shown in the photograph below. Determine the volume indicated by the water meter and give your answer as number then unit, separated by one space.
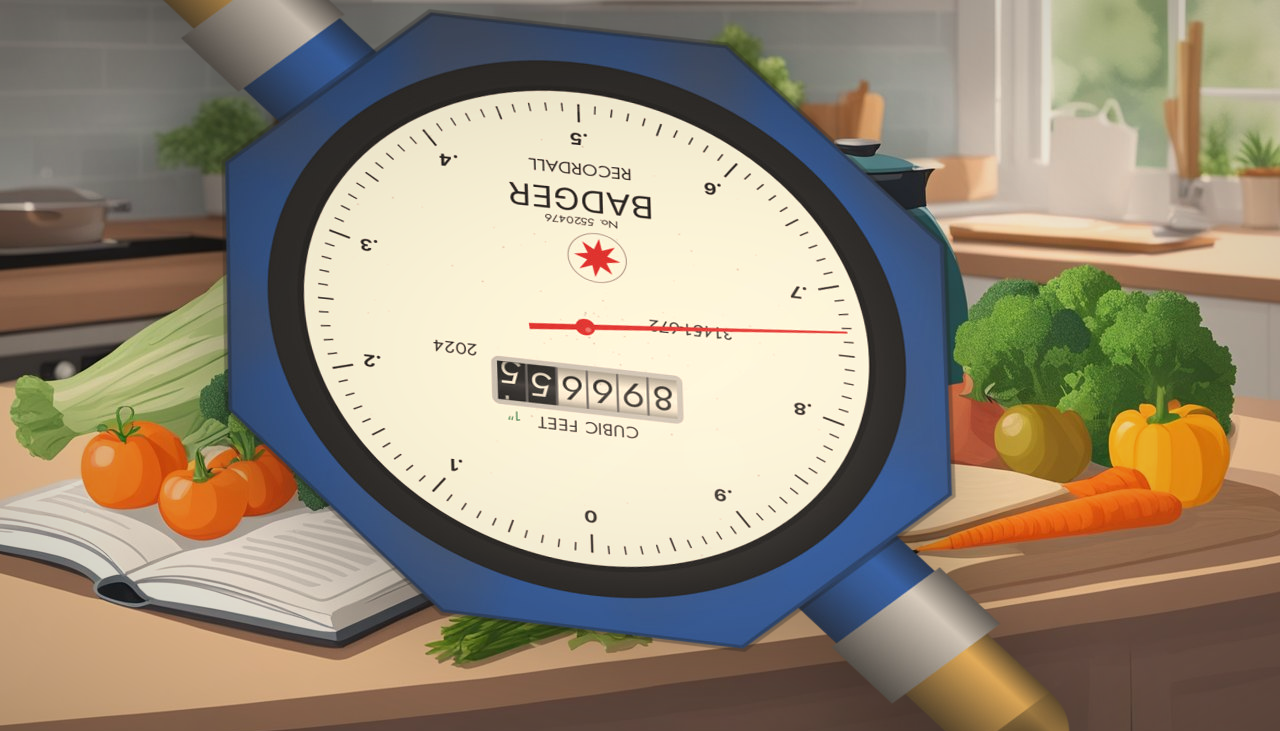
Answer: 896654.73 ft³
